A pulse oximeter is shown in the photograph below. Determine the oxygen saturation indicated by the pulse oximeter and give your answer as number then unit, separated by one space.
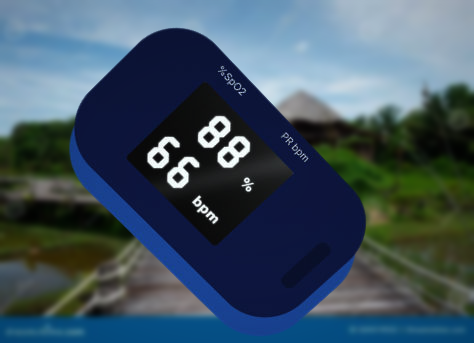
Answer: 88 %
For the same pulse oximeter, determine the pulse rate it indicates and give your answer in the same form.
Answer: 66 bpm
